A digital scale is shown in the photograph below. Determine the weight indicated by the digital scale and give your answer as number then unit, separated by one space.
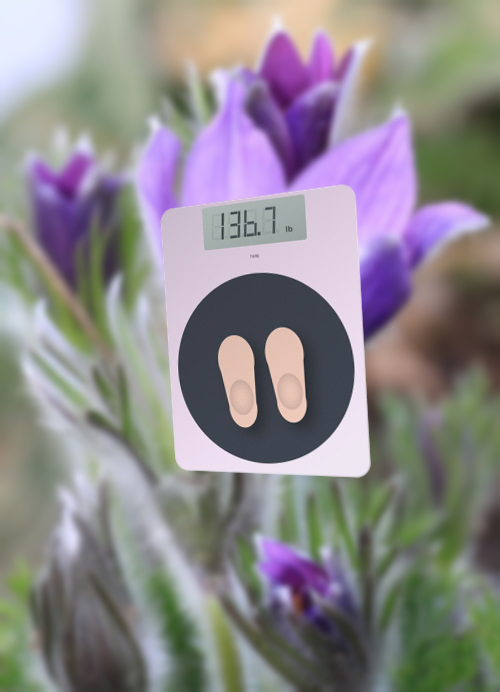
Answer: 136.7 lb
